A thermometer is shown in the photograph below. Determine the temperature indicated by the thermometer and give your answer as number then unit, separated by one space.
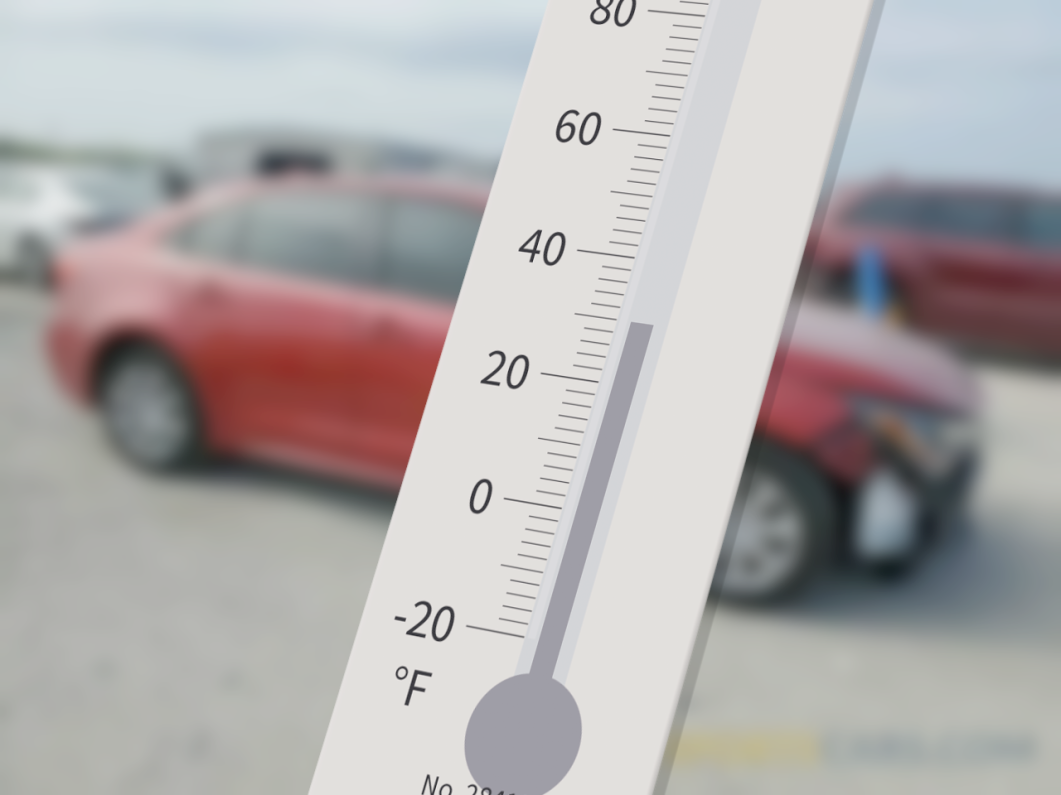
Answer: 30 °F
